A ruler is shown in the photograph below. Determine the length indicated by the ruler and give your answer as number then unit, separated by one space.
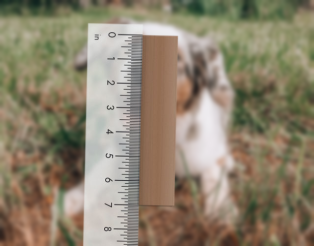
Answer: 7 in
